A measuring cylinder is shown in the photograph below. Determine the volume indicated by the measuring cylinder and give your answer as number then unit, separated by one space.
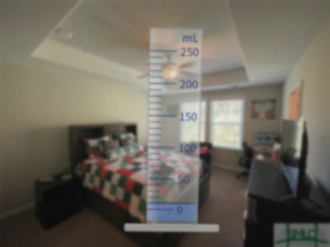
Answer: 10 mL
